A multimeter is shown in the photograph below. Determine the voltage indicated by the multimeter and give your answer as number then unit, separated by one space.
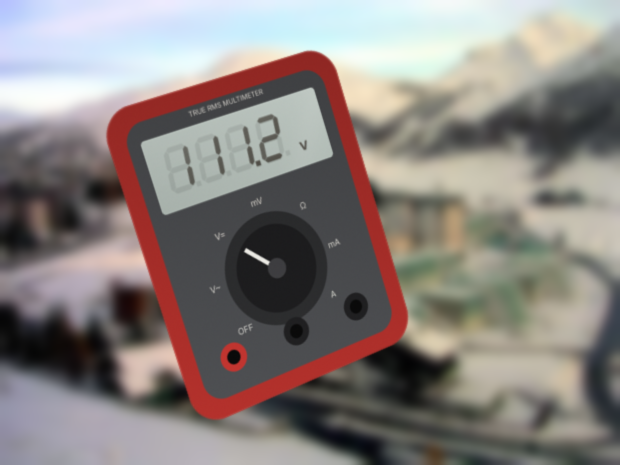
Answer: 111.2 V
